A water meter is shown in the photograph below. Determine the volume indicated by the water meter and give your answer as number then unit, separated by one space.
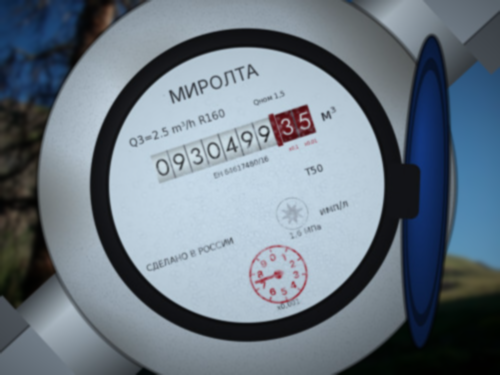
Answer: 930499.357 m³
